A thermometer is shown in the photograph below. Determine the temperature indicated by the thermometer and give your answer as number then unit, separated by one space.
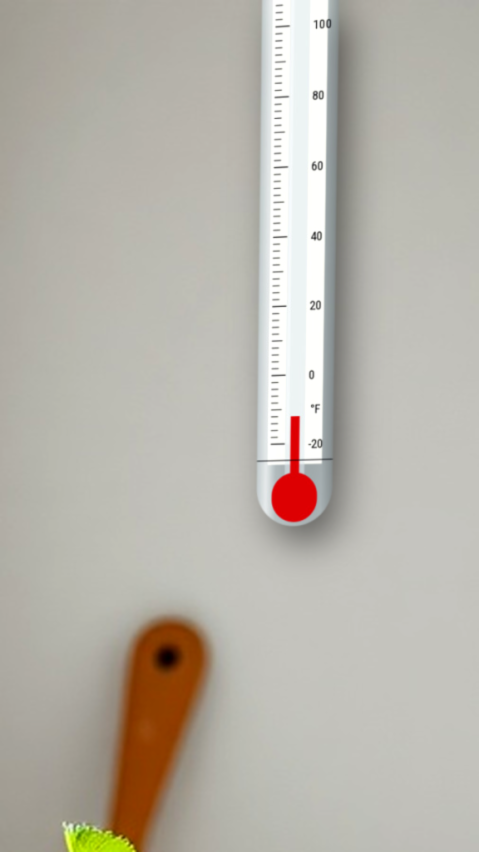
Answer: -12 °F
